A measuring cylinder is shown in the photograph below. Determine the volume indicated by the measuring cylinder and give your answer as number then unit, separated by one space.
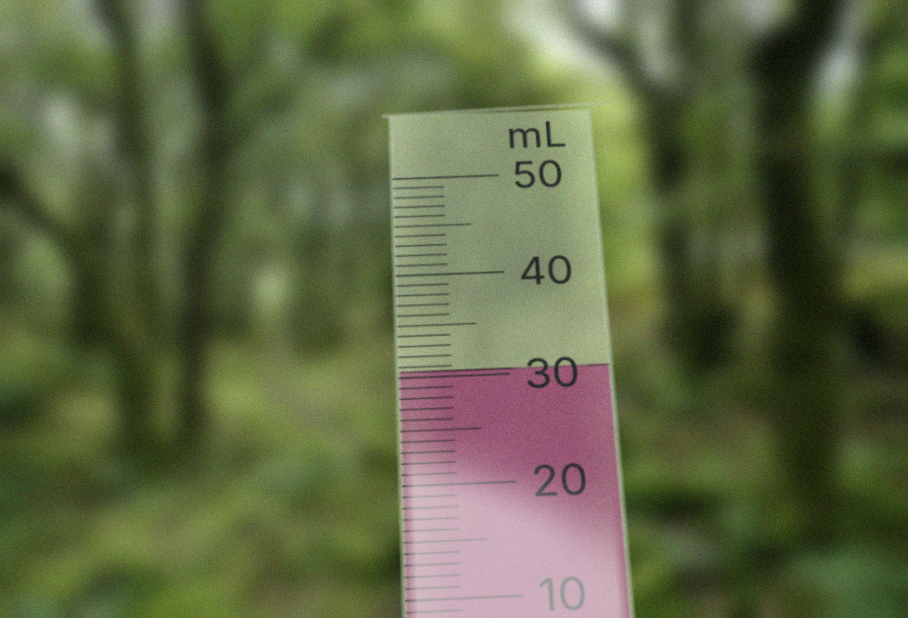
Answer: 30.5 mL
